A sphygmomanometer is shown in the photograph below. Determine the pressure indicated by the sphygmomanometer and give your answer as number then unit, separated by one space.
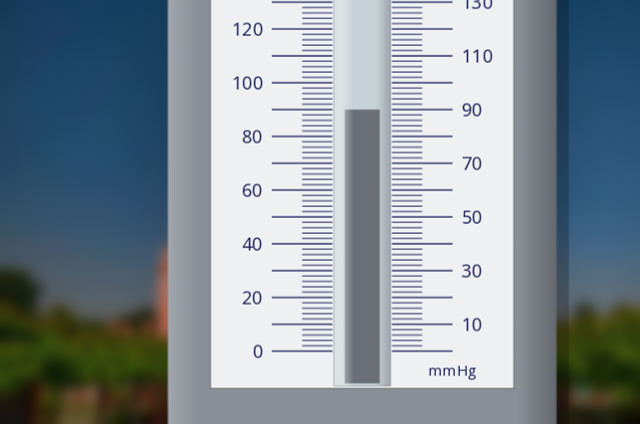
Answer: 90 mmHg
